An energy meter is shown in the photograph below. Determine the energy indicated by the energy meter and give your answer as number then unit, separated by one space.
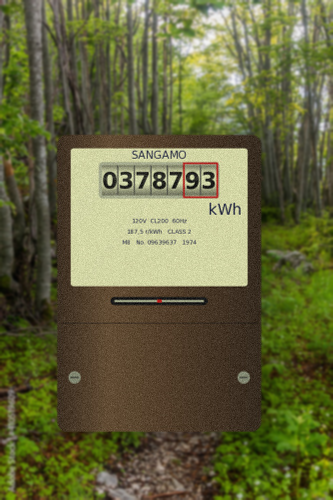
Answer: 3787.93 kWh
